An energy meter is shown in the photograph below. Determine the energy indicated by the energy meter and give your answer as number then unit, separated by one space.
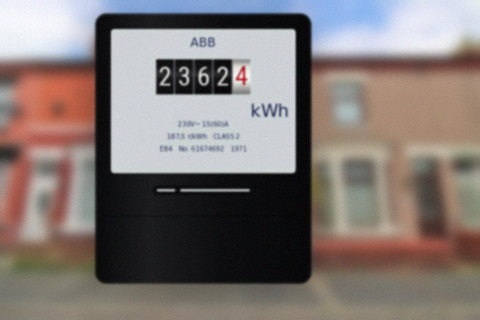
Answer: 2362.4 kWh
